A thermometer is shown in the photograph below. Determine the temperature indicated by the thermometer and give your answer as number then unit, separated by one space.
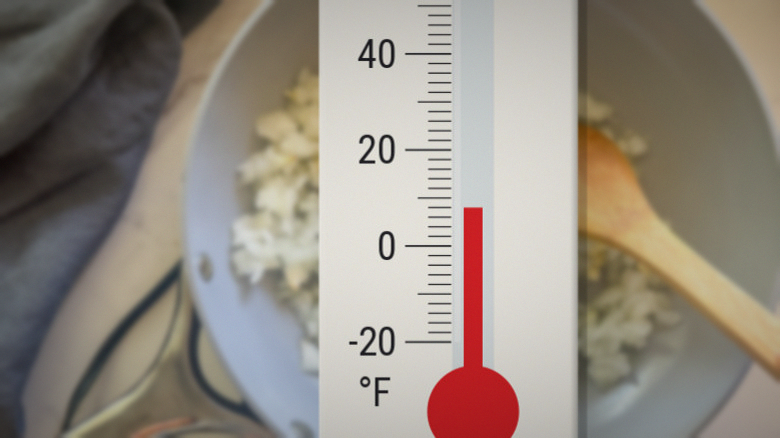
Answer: 8 °F
